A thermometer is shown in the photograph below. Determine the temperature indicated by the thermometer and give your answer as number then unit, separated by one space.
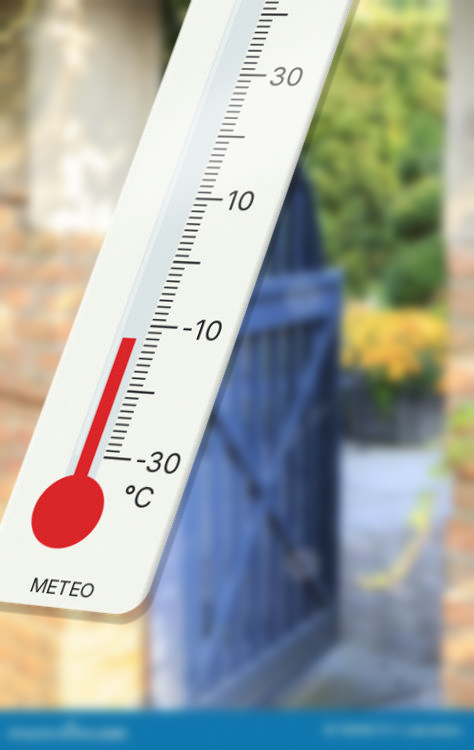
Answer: -12 °C
